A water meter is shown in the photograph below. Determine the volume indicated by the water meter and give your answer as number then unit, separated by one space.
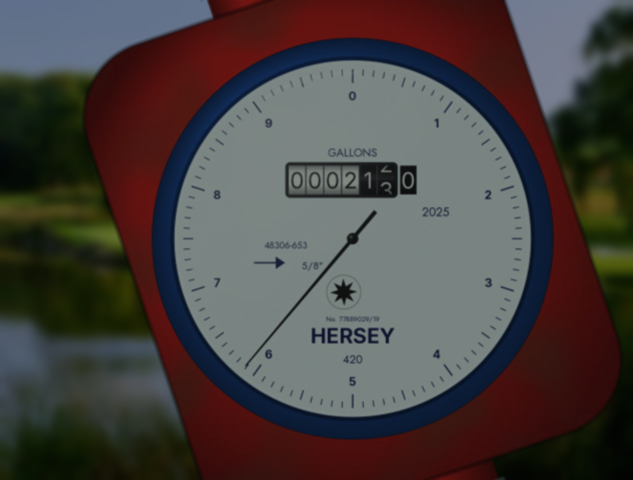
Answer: 2126.1 gal
